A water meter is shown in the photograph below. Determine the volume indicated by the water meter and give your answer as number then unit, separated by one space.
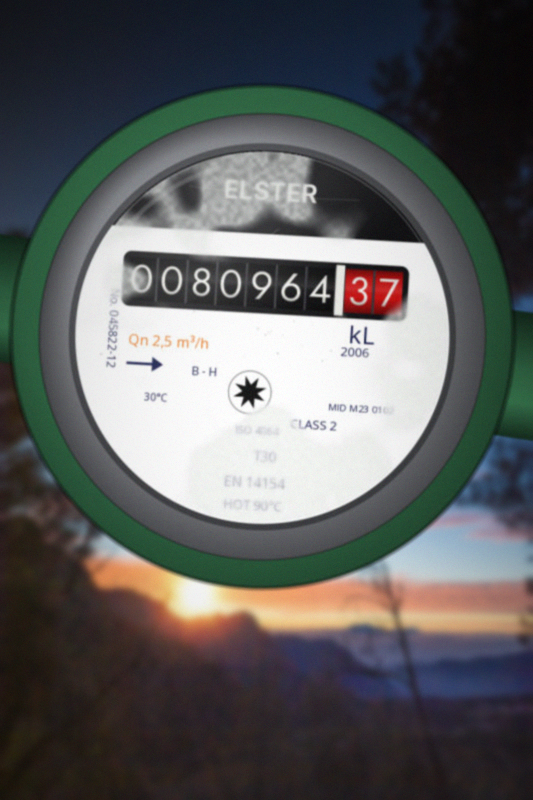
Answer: 80964.37 kL
